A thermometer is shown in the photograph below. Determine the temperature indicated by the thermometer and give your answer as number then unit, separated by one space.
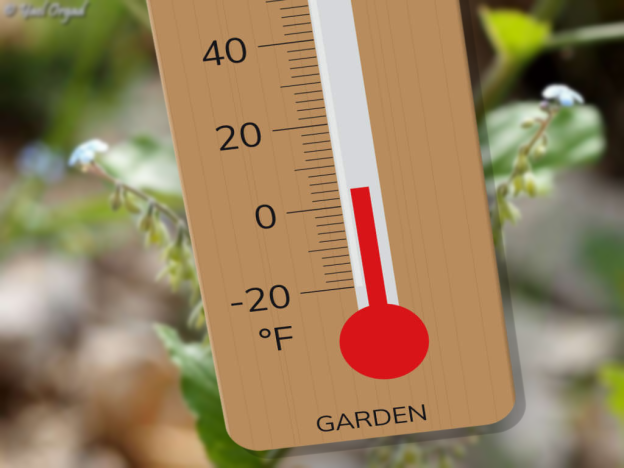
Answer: 4 °F
